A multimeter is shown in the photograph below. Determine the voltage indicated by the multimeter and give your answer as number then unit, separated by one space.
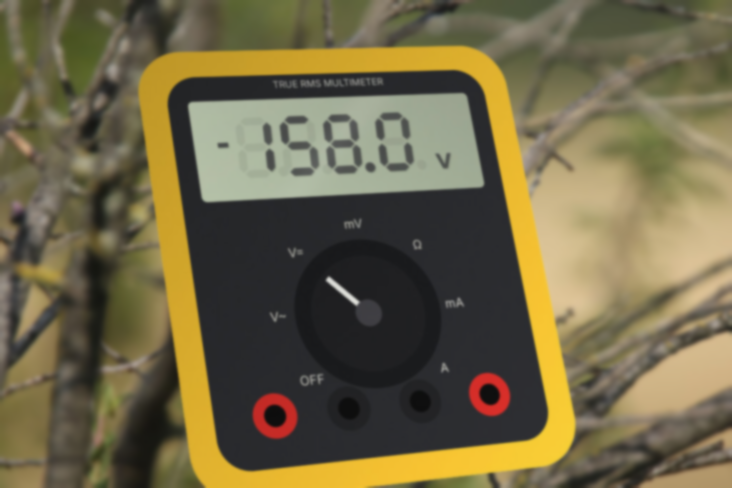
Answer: -158.0 V
